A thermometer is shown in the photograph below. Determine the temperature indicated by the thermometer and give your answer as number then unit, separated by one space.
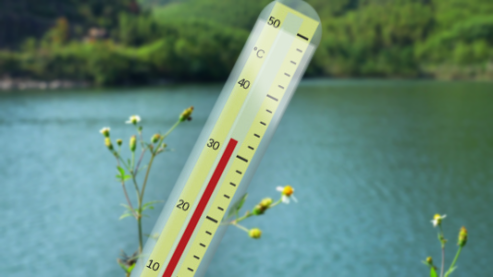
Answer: 32 °C
